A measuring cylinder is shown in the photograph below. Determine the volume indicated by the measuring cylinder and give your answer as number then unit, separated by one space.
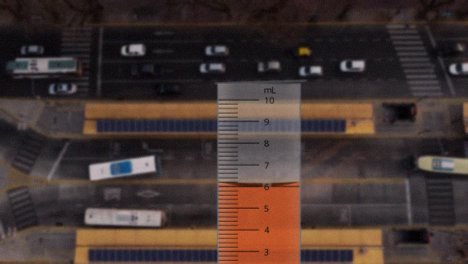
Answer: 6 mL
